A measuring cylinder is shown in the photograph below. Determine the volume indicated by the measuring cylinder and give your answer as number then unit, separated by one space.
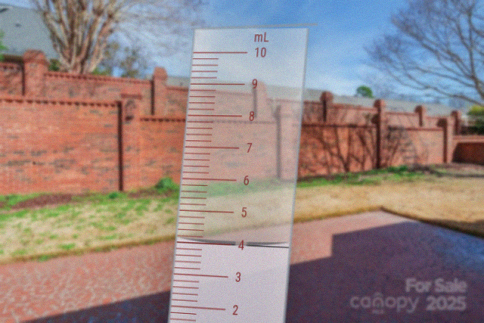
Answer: 4 mL
